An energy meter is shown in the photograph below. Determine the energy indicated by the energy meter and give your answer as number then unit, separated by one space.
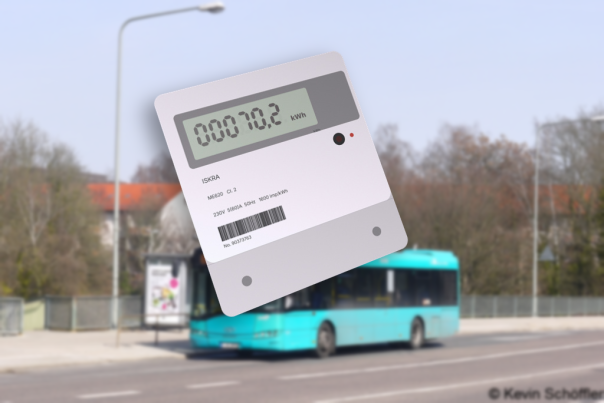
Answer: 70.2 kWh
